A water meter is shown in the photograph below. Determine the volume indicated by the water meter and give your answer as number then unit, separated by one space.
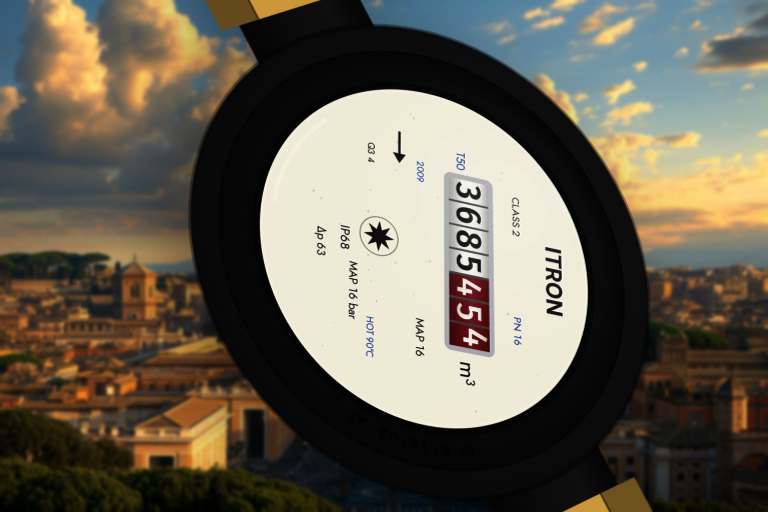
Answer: 3685.454 m³
